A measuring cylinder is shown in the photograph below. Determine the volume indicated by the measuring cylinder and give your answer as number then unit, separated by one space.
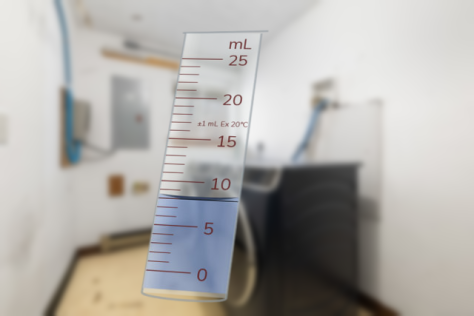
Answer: 8 mL
